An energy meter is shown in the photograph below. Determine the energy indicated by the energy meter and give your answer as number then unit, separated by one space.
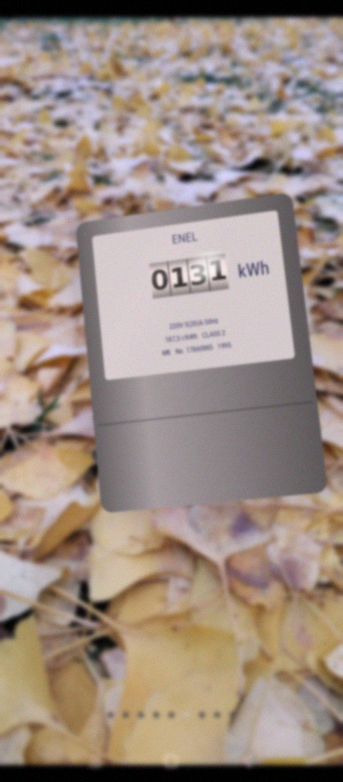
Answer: 131 kWh
